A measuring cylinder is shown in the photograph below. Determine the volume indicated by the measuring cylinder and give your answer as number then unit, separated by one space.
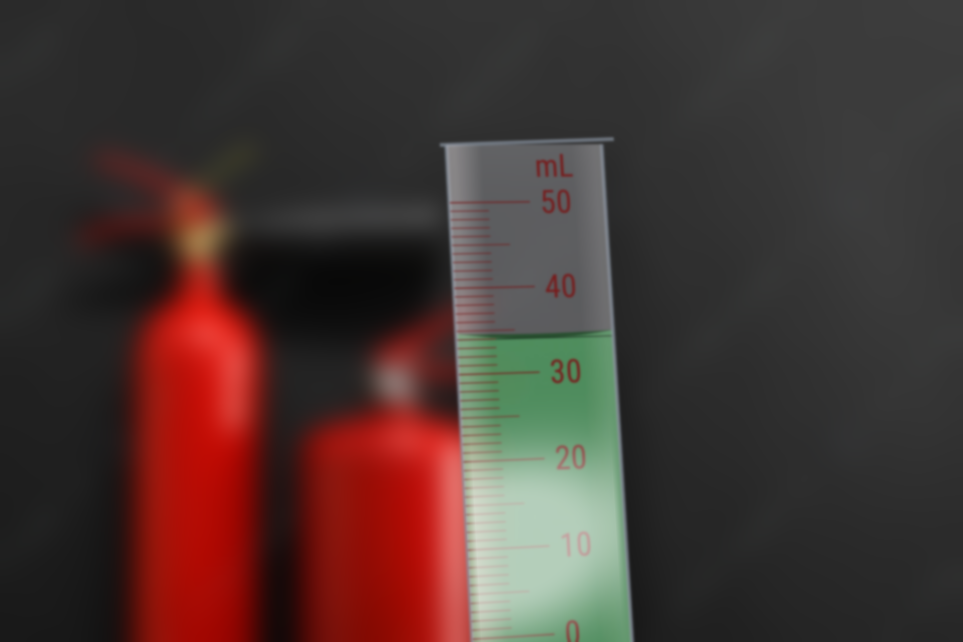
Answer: 34 mL
